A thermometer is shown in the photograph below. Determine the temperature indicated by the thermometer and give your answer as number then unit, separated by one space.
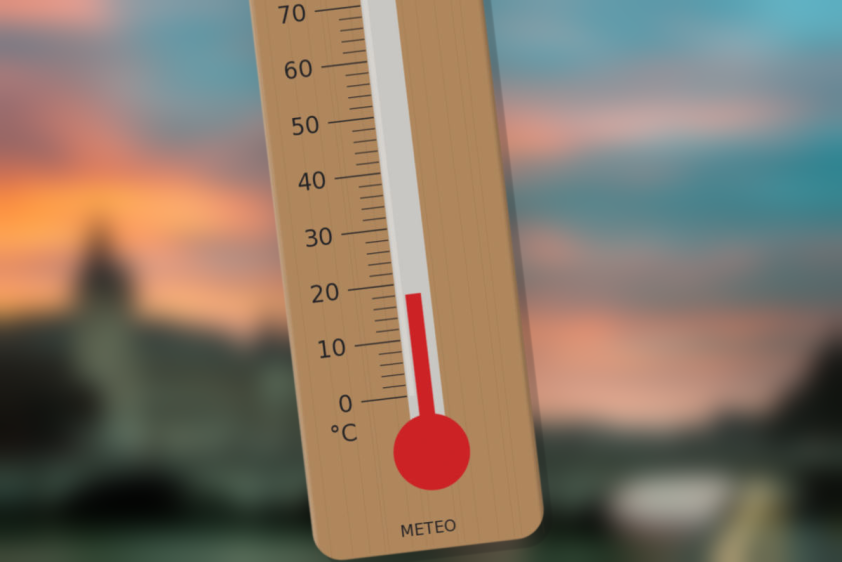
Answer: 18 °C
